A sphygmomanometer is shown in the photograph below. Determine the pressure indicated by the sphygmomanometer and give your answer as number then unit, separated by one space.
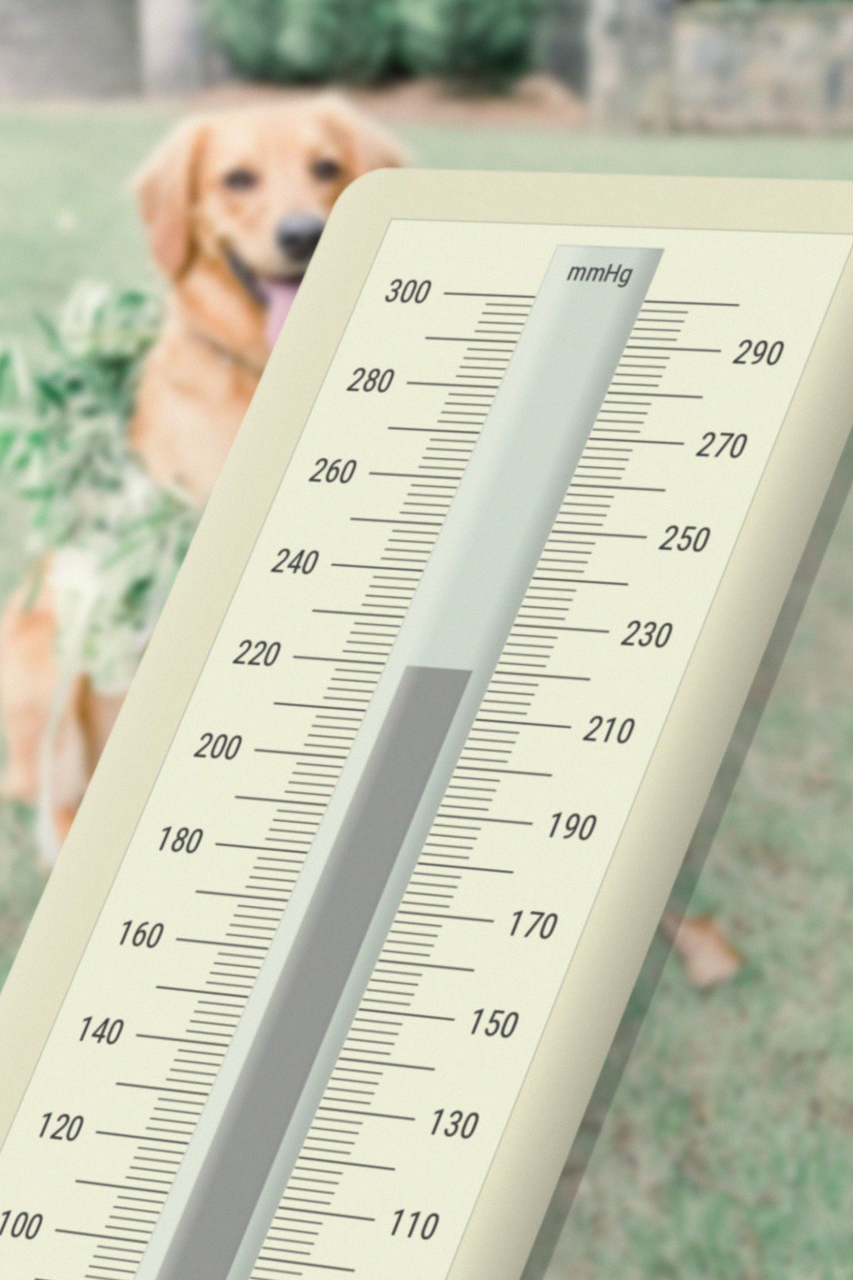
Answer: 220 mmHg
